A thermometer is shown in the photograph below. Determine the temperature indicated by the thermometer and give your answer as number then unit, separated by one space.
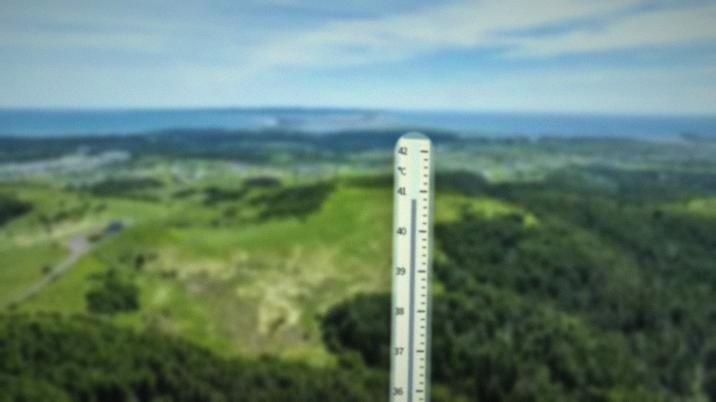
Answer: 40.8 °C
